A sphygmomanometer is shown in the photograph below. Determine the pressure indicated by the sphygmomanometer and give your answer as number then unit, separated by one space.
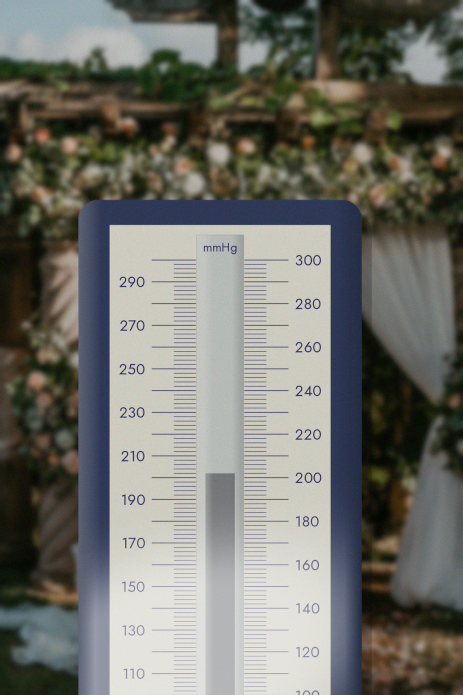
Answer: 202 mmHg
